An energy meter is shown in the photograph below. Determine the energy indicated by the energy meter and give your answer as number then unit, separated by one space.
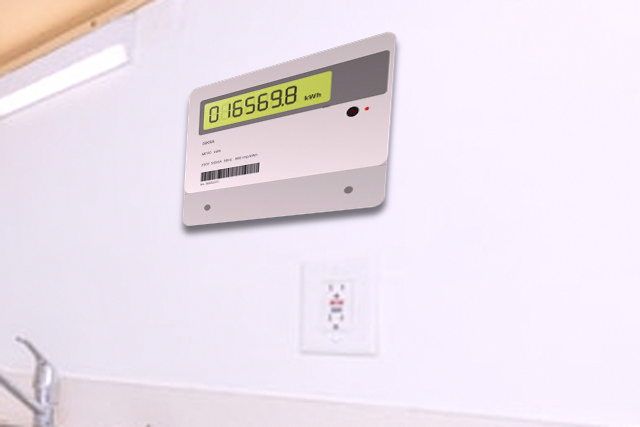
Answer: 16569.8 kWh
